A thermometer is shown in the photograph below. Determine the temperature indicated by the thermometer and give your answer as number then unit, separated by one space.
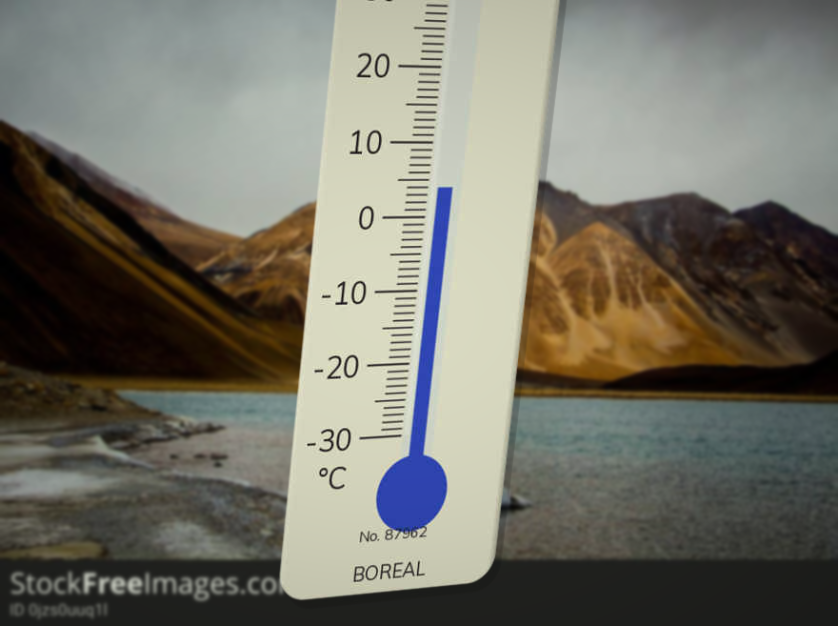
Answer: 4 °C
